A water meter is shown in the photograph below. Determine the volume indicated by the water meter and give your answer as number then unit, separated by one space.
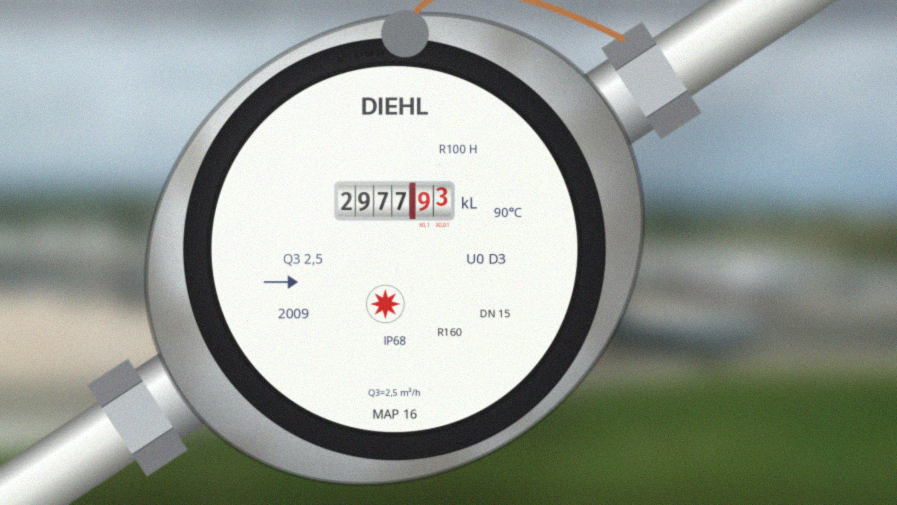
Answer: 2977.93 kL
